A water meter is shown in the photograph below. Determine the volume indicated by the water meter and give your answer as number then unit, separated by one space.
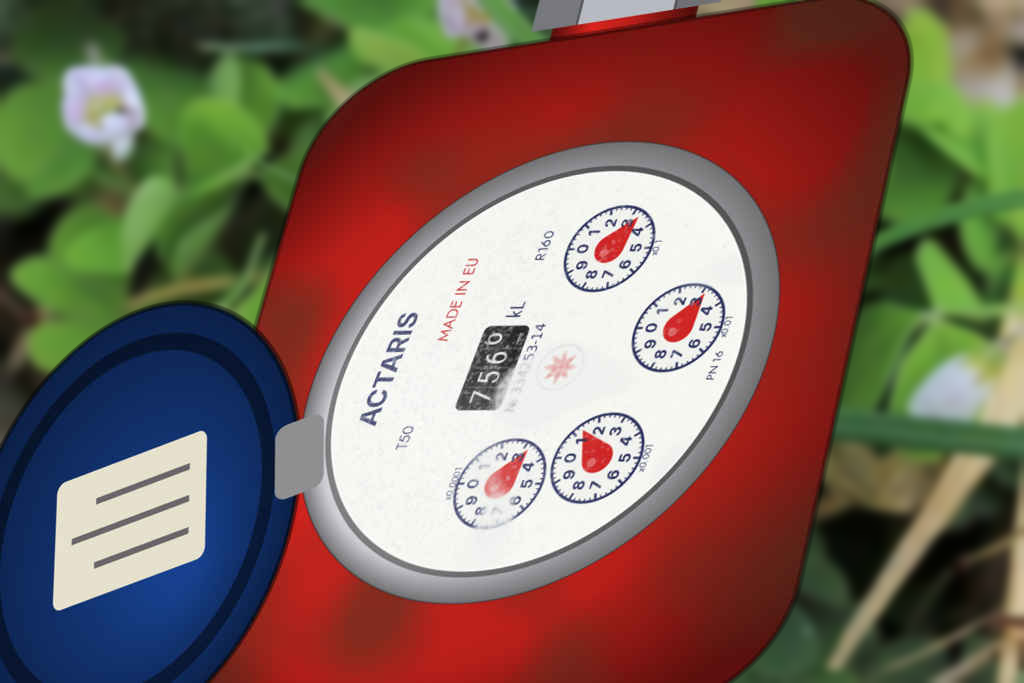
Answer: 7566.3313 kL
